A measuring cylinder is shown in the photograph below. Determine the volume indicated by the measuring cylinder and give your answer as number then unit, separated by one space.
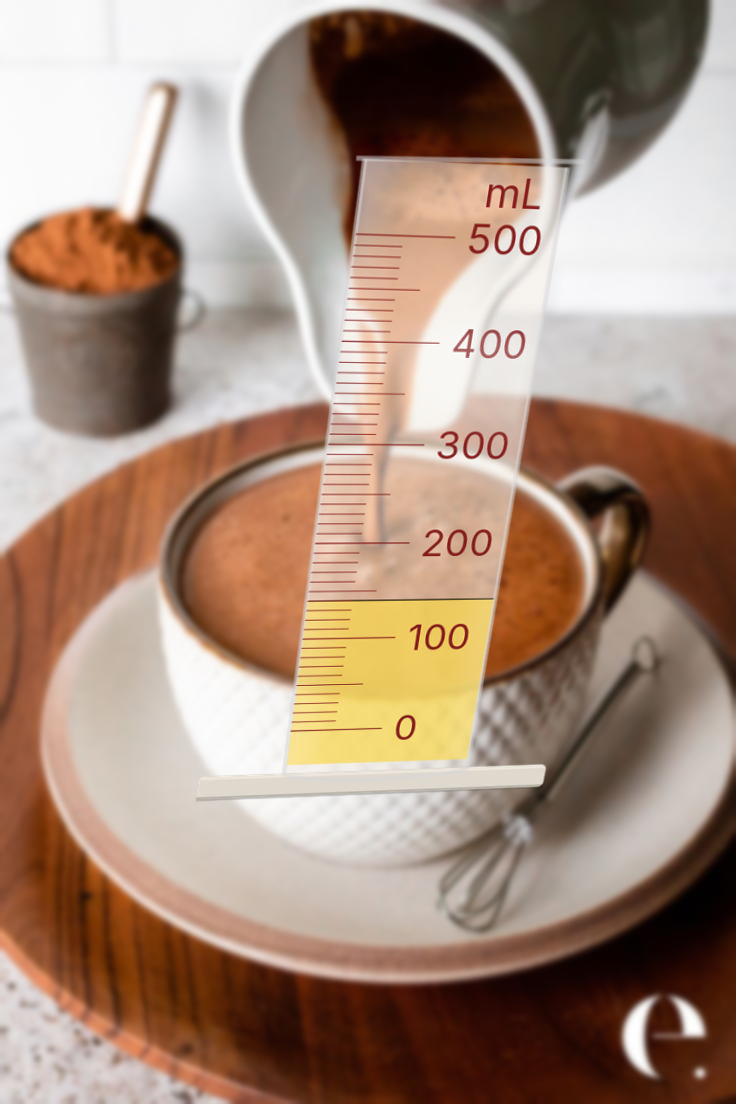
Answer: 140 mL
